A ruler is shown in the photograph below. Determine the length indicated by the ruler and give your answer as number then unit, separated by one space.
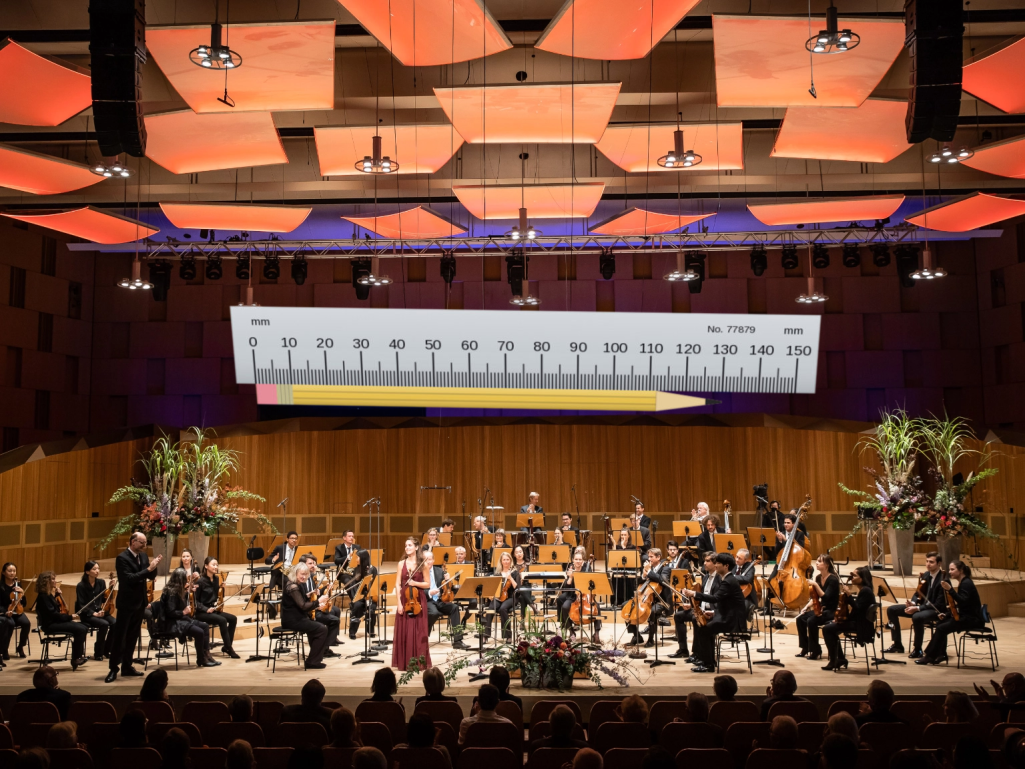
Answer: 130 mm
